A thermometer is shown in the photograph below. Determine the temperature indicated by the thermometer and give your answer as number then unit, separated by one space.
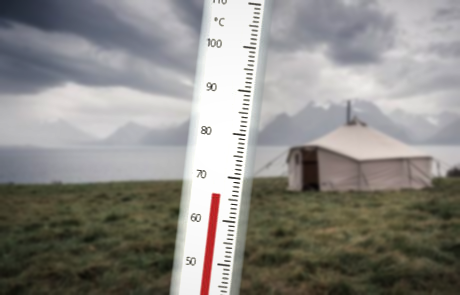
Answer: 66 °C
